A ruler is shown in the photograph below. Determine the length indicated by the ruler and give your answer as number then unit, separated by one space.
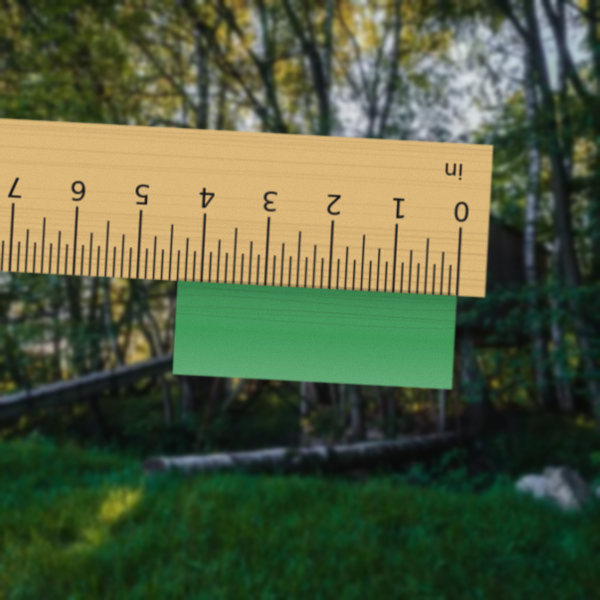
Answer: 4.375 in
